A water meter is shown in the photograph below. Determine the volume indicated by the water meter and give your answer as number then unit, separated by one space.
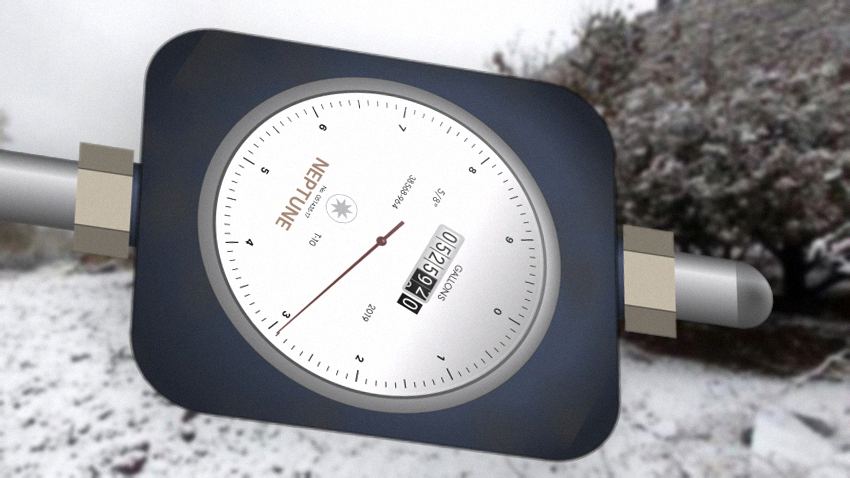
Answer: 525922.9 gal
